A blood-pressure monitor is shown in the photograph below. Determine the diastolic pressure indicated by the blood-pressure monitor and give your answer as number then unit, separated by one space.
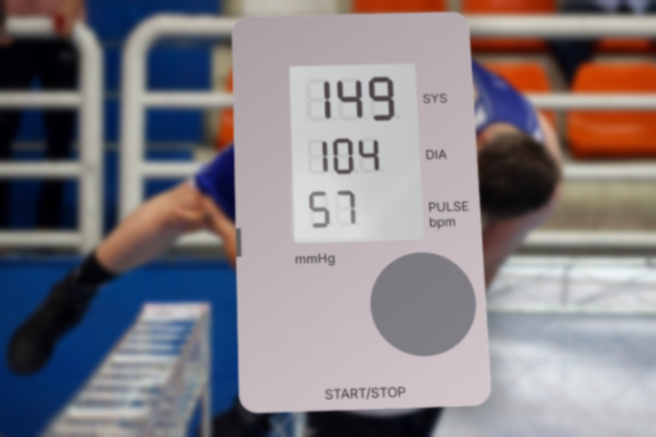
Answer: 104 mmHg
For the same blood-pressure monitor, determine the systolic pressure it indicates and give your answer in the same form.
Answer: 149 mmHg
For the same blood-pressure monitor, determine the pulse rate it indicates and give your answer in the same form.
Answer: 57 bpm
